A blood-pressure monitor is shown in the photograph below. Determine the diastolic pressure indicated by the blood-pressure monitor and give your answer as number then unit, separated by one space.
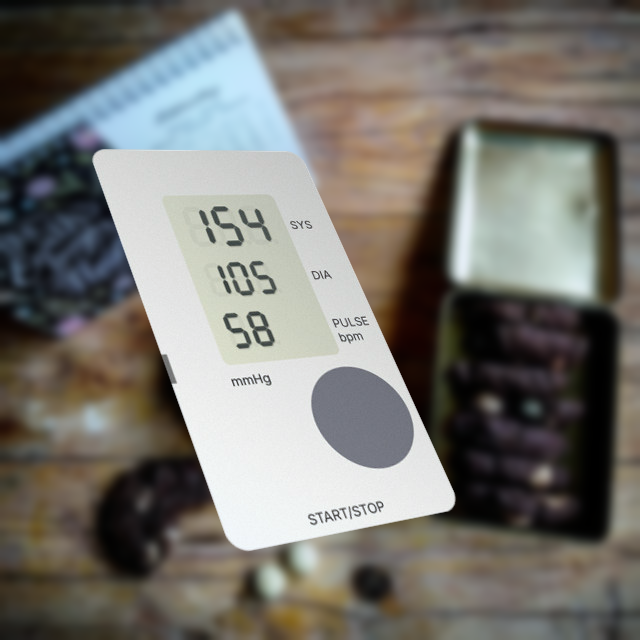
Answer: 105 mmHg
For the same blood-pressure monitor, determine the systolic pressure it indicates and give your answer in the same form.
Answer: 154 mmHg
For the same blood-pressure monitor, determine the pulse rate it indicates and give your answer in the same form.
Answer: 58 bpm
